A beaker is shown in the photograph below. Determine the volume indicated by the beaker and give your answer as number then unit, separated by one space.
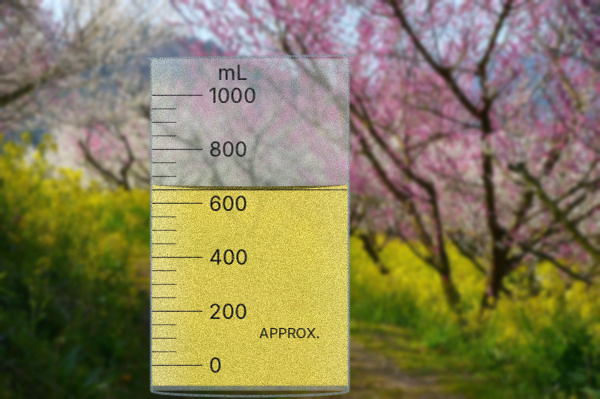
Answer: 650 mL
